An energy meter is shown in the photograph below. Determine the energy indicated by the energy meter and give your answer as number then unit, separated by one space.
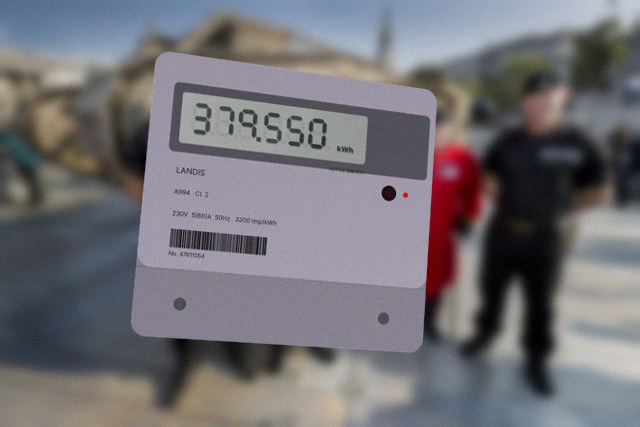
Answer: 379.550 kWh
